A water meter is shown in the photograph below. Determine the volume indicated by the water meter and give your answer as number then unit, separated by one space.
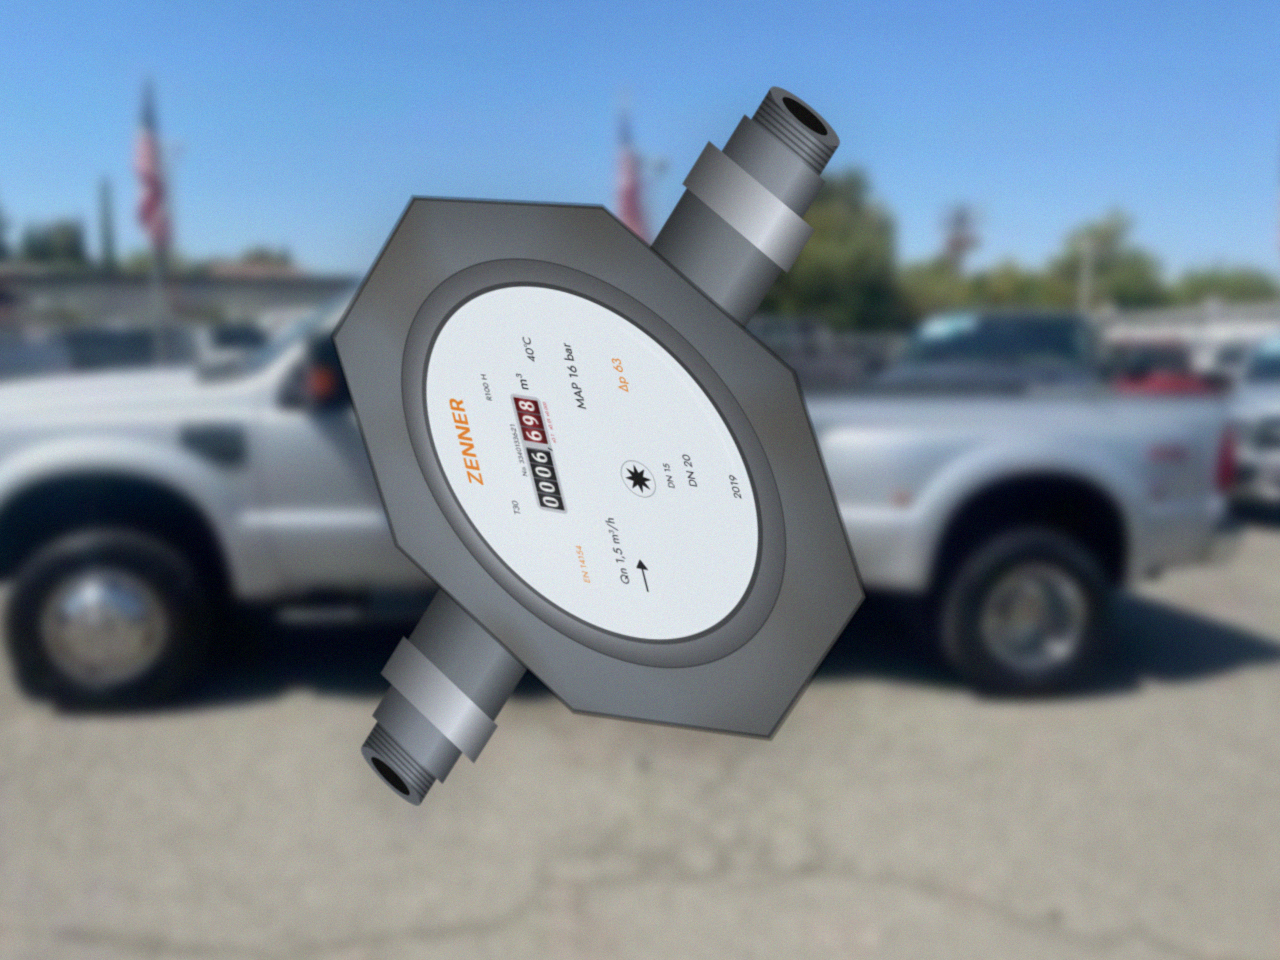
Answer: 6.698 m³
